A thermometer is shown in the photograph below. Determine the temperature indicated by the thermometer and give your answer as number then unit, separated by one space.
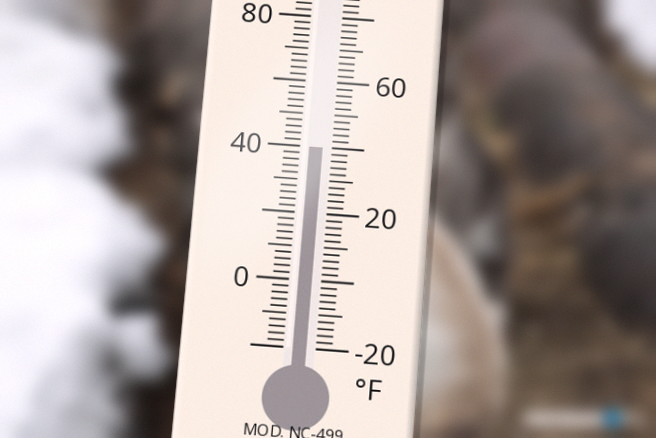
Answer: 40 °F
